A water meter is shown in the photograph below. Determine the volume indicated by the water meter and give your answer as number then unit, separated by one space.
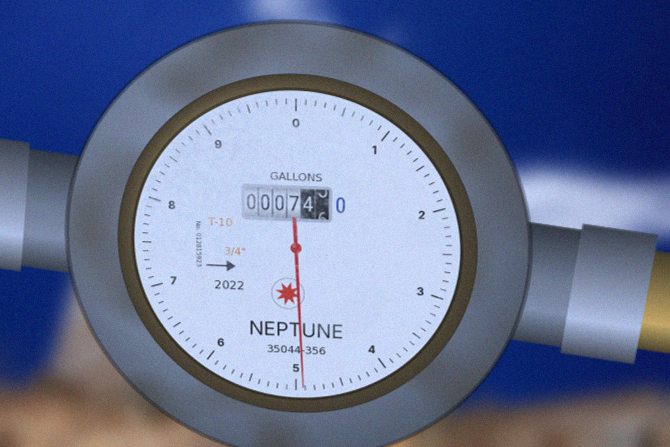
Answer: 7454.9 gal
